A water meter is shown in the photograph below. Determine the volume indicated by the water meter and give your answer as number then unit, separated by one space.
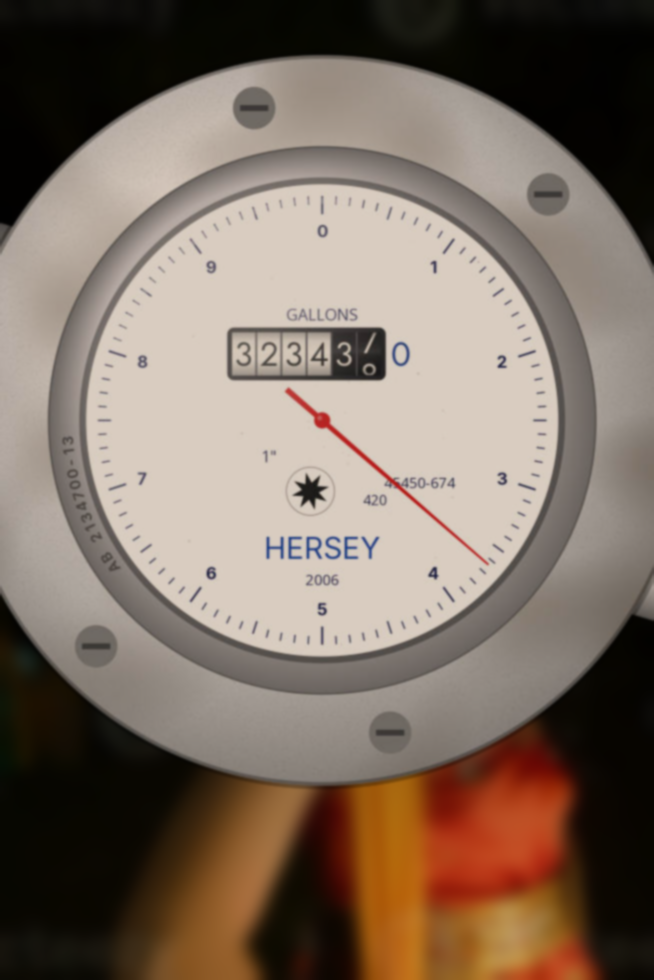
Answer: 3234373.6 gal
